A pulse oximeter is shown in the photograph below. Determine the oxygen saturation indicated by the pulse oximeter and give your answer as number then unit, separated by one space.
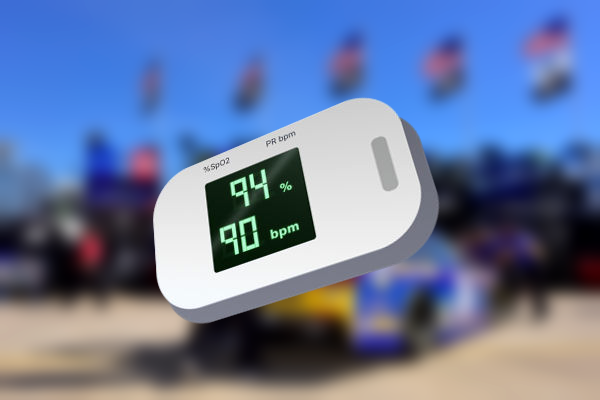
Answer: 94 %
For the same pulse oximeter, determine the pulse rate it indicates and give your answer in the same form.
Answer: 90 bpm
